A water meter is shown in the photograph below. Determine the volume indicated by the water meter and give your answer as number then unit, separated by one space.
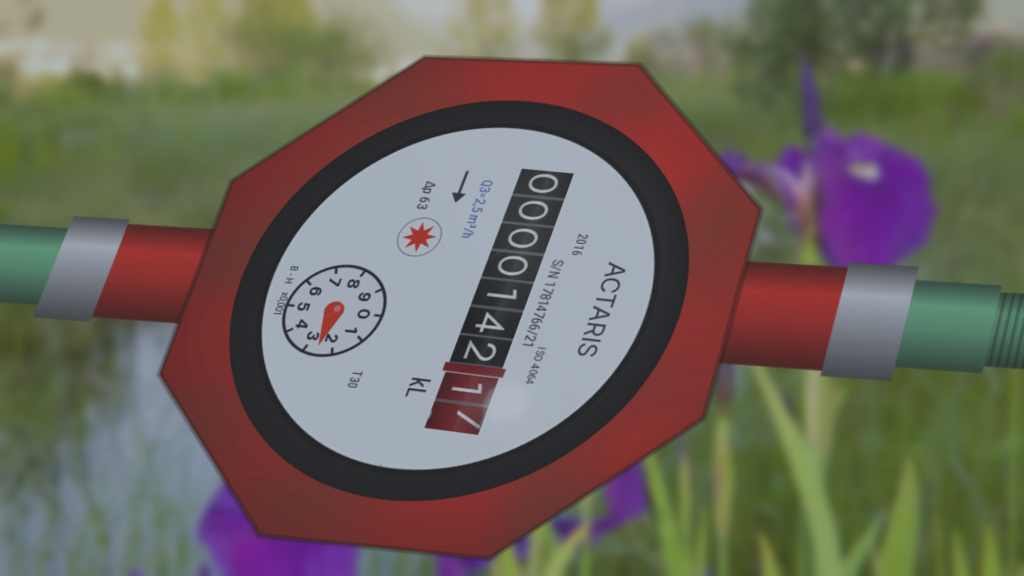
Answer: 142.172 kL
